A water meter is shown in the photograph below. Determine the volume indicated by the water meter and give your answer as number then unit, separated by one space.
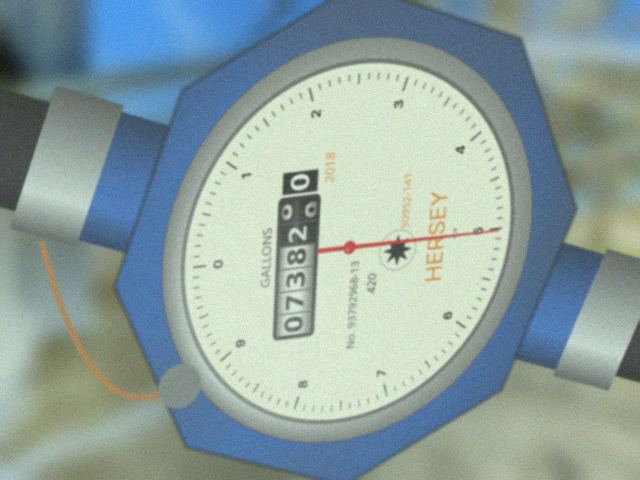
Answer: 738285.0 gal
